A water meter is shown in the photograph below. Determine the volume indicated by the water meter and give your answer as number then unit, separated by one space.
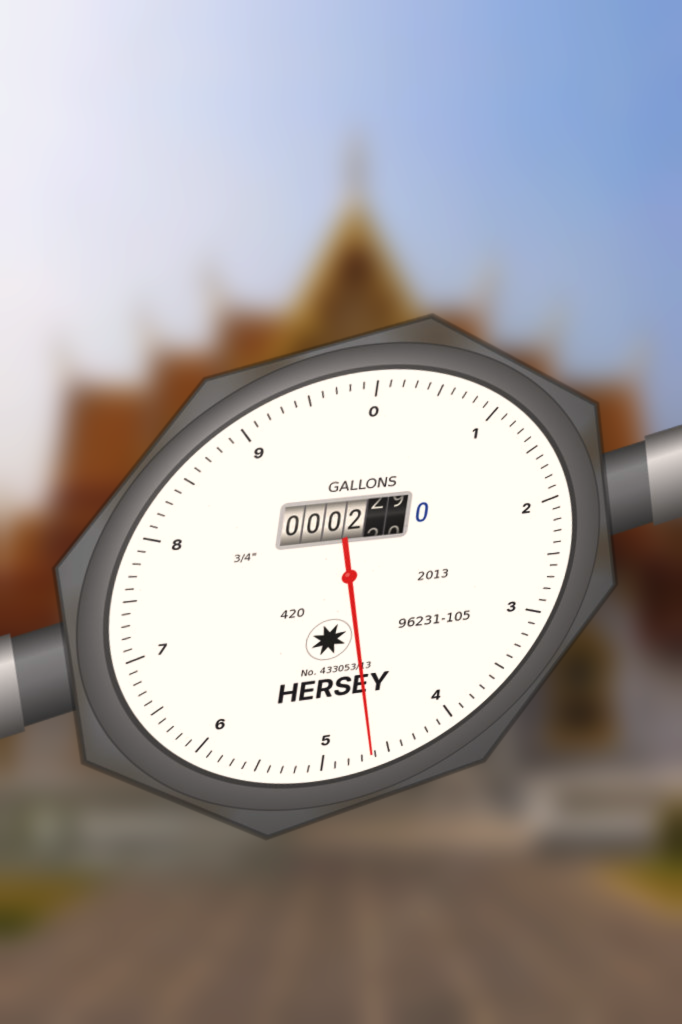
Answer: 2294.6 gal
